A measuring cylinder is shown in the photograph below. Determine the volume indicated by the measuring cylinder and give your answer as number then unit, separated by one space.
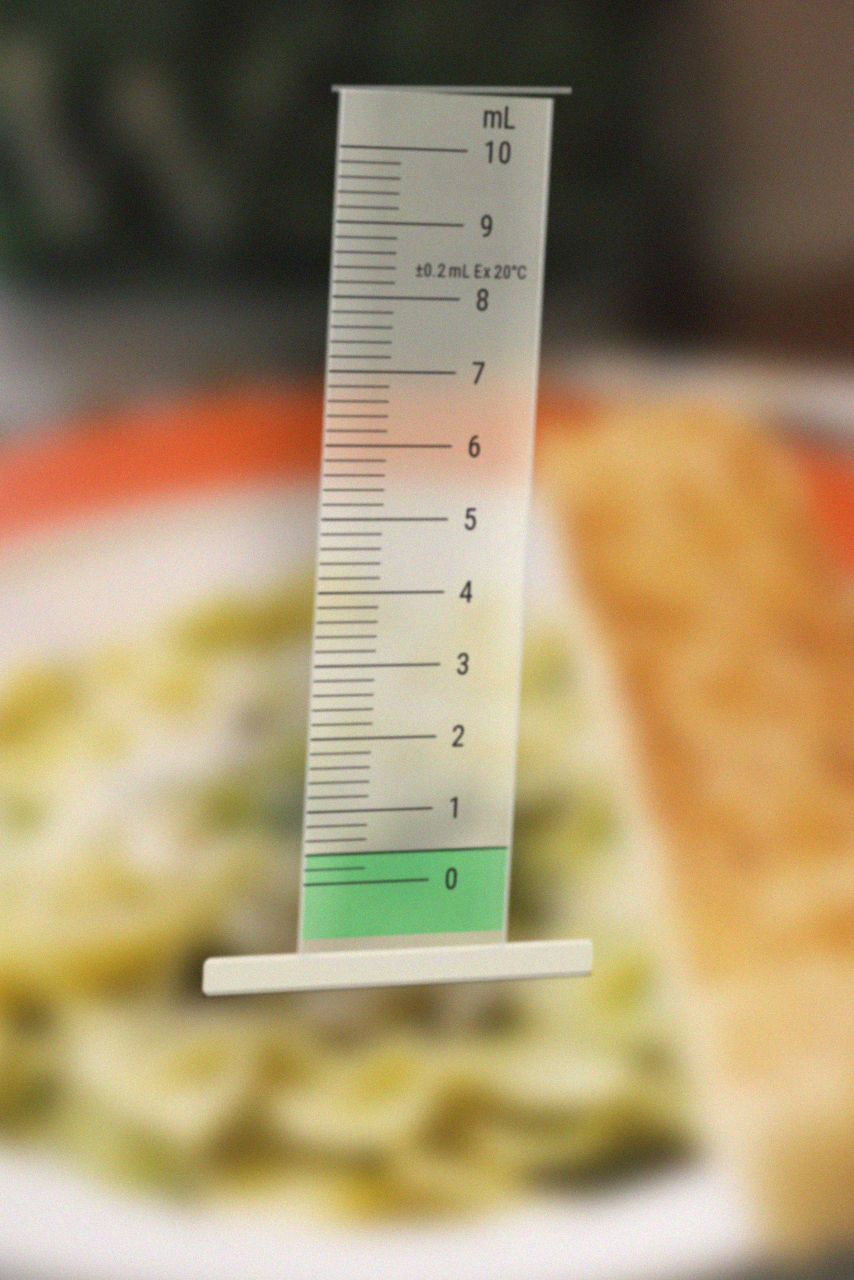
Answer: 0.4 mL
